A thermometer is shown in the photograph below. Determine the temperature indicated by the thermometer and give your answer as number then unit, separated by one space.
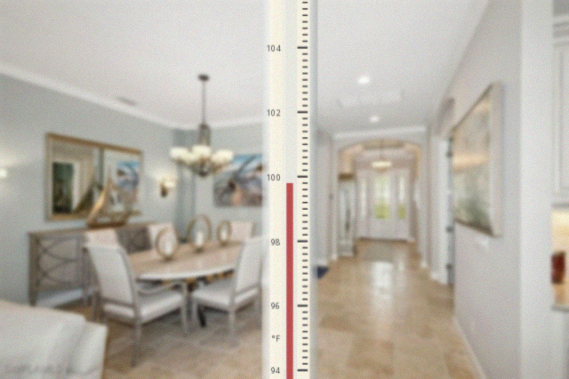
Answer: 99.8 °F
